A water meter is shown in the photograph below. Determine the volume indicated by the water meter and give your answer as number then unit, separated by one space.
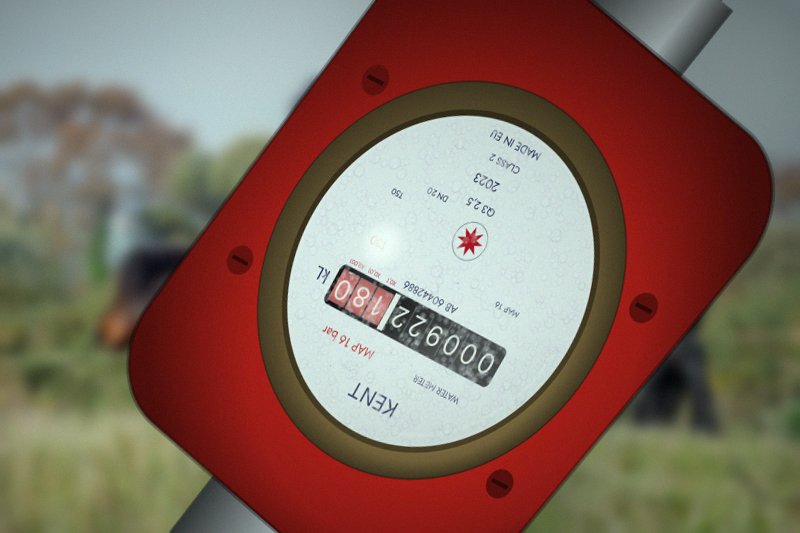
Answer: 922.180 kL
